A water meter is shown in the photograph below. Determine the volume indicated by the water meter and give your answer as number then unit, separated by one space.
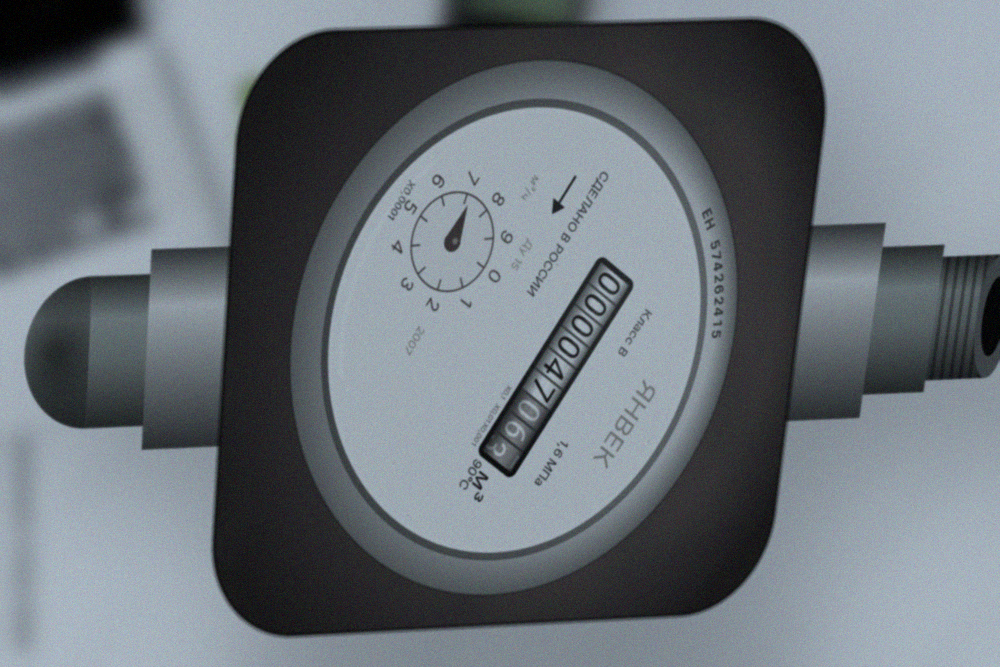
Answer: 47.0627 m³
